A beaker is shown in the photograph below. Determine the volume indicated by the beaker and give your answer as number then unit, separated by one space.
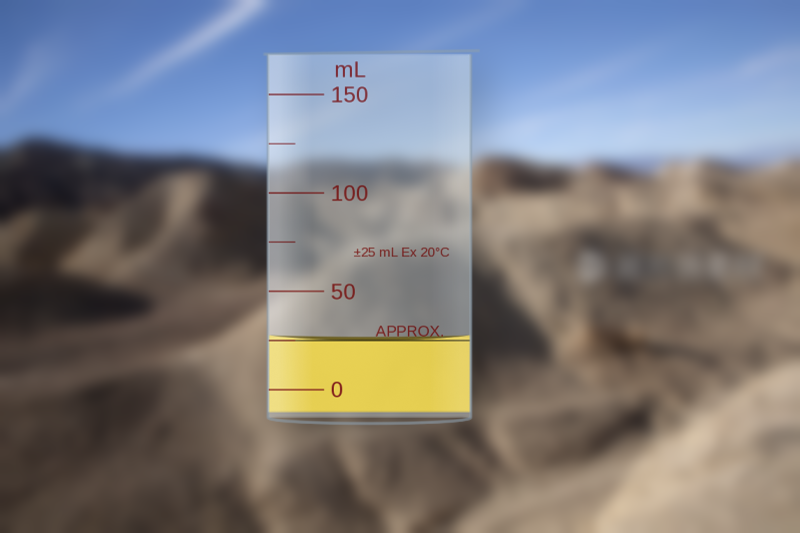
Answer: 25 mL
